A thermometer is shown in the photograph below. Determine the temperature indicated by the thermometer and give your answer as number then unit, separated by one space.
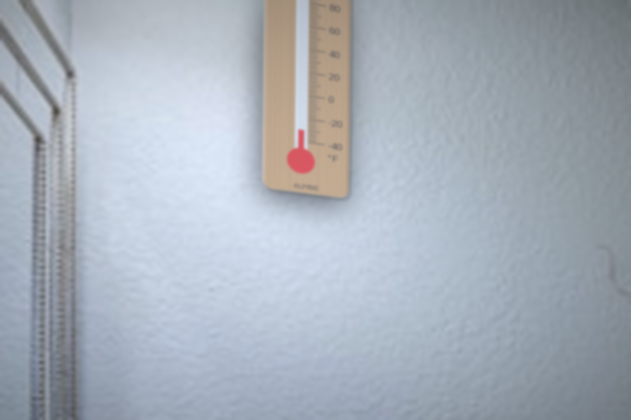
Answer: -30 °F
